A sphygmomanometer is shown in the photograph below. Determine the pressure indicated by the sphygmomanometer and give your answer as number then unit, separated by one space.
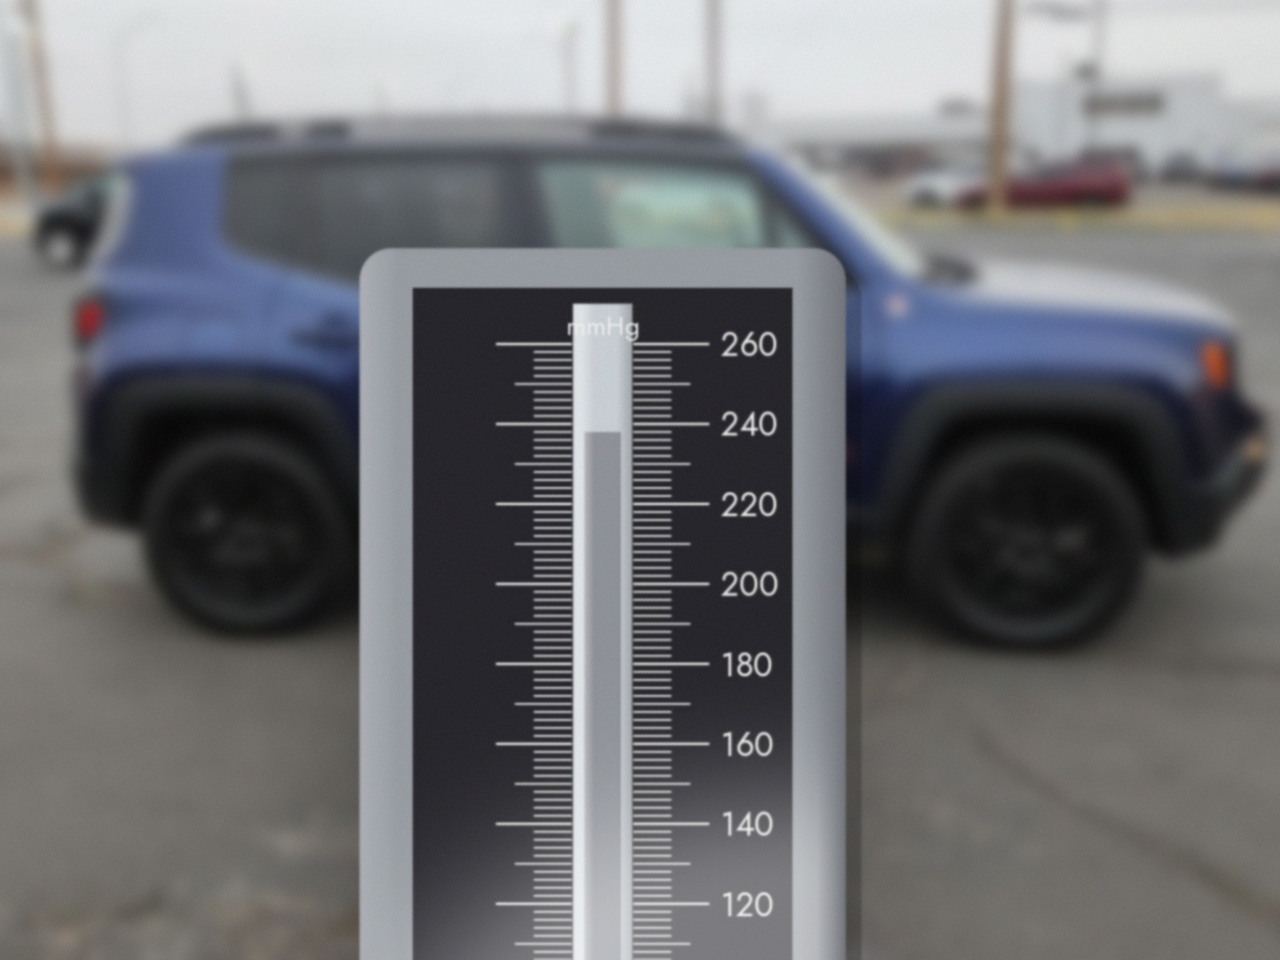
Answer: 238 mmHg
